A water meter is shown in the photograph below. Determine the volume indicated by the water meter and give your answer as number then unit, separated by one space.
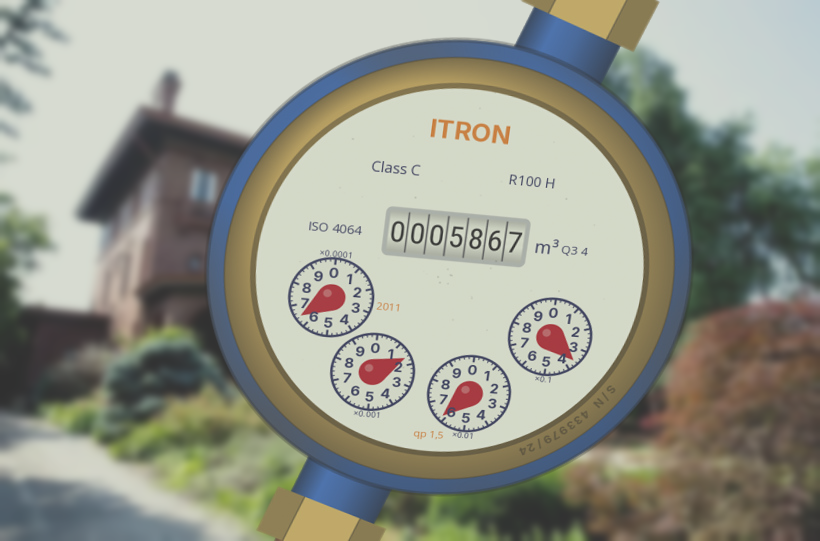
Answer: 5867.3616 m³
